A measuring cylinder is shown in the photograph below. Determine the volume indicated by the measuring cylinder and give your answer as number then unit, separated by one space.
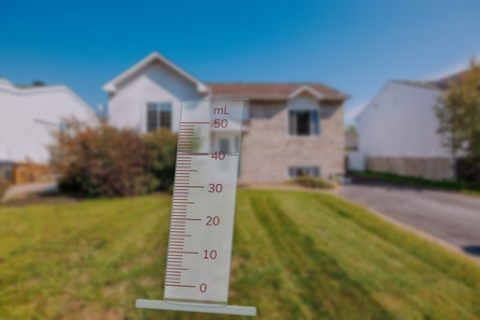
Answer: 40 mL
